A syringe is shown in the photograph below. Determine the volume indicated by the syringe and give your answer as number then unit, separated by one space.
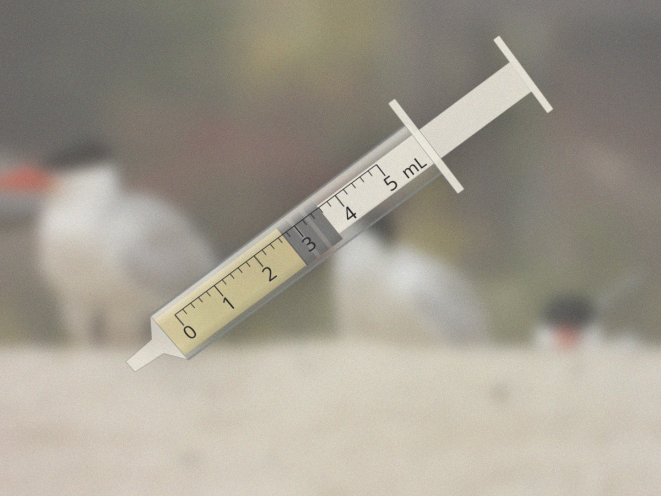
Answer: 2.7 mL
